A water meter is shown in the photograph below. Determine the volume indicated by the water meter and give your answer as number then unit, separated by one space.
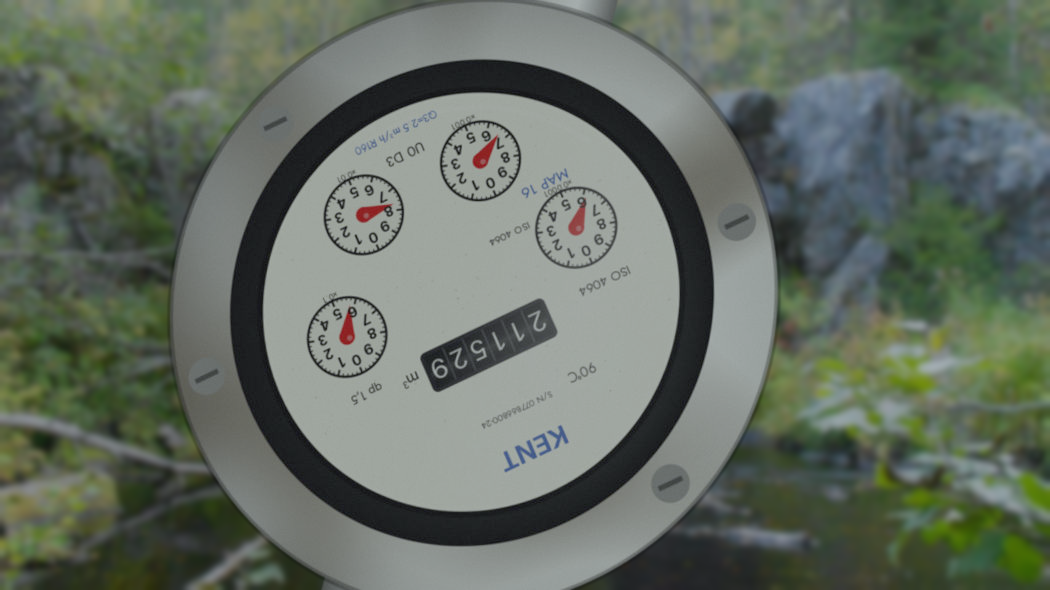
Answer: 211529.5766 m³
